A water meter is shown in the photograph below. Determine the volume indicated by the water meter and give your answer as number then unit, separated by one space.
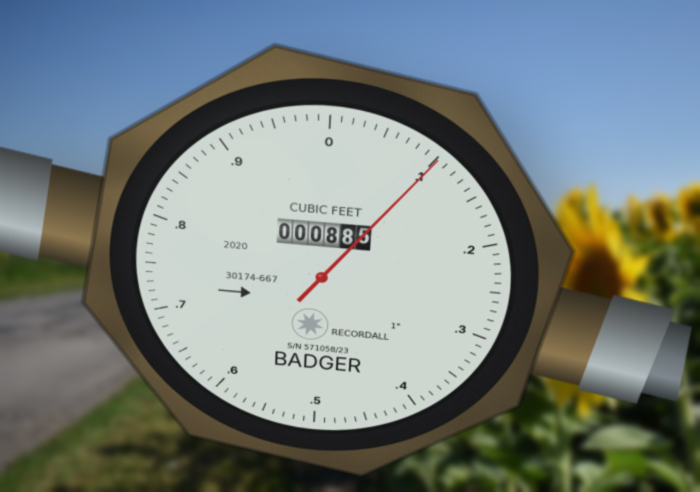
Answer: 885.10 ft³
